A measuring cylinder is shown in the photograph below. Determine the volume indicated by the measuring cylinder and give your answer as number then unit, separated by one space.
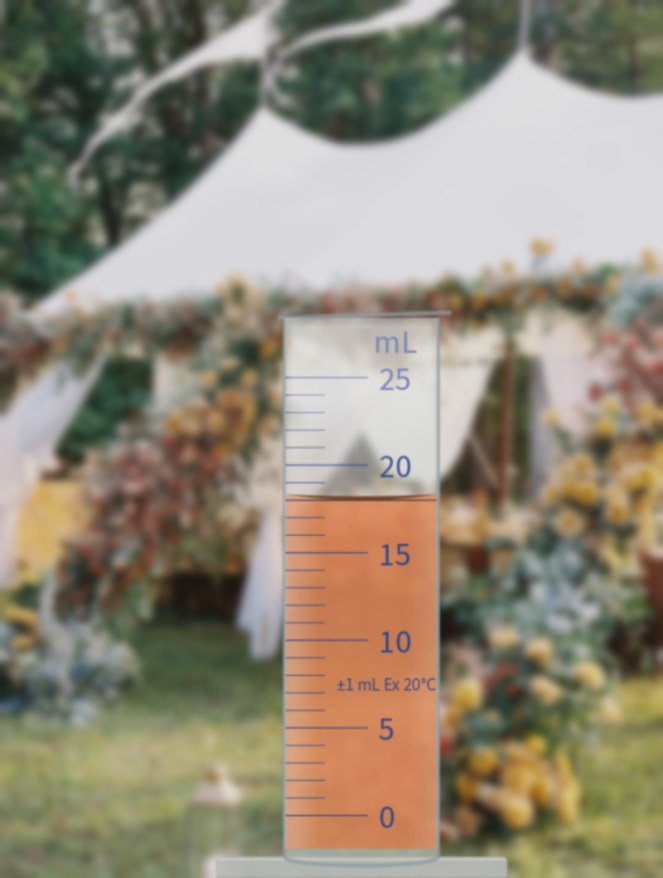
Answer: 18 mL
